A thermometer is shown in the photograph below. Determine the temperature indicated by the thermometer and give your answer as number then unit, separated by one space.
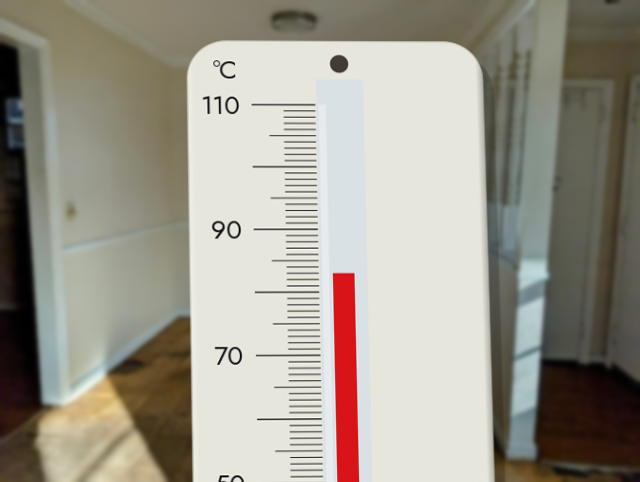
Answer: 83 °C
